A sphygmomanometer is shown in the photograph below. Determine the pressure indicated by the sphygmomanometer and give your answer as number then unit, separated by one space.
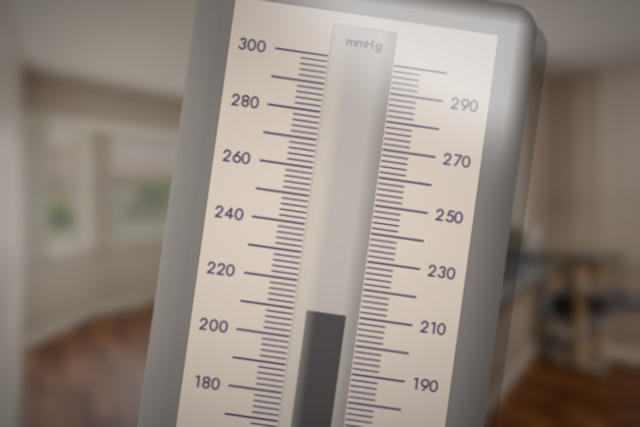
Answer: 210 mmHg
